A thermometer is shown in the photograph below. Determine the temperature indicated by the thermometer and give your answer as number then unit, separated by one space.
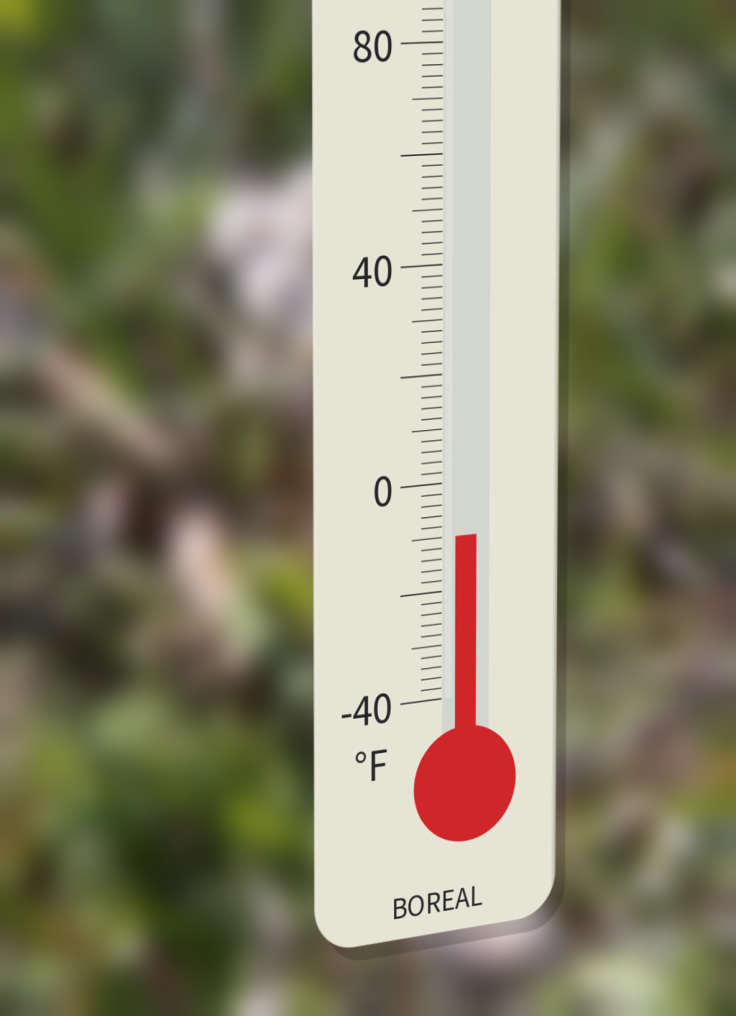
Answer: -10 °F
